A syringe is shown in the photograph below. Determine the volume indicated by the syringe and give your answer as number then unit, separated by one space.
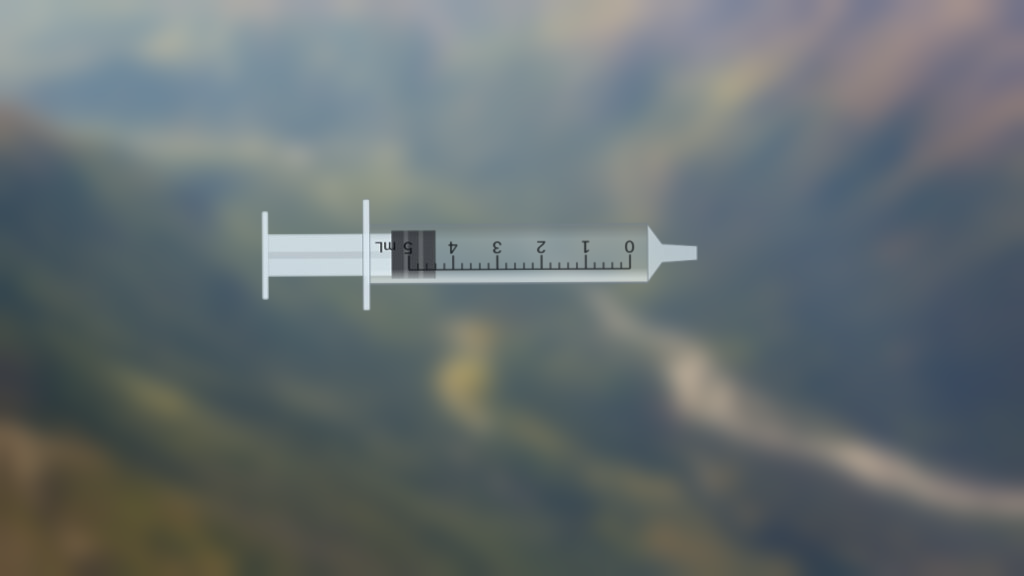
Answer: 4.4 mL
